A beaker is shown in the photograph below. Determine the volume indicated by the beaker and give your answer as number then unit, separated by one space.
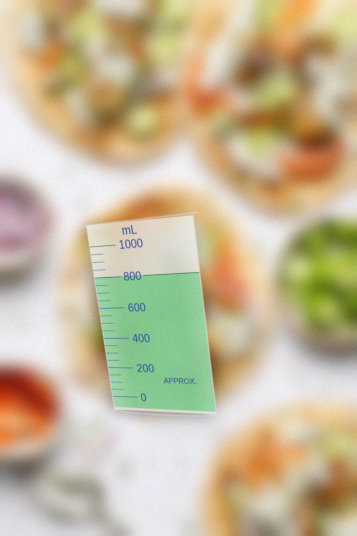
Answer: 800 mL
